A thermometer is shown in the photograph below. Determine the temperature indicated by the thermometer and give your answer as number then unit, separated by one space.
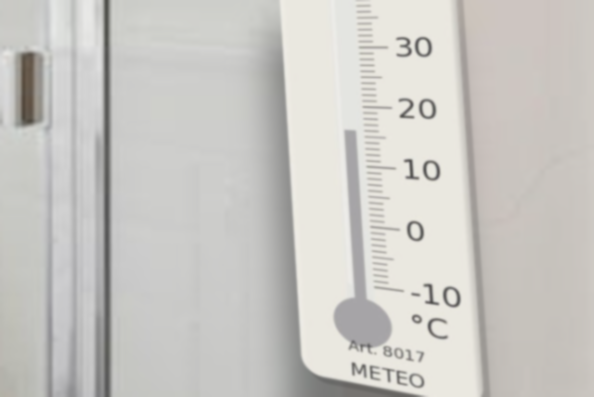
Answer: 16 °C
